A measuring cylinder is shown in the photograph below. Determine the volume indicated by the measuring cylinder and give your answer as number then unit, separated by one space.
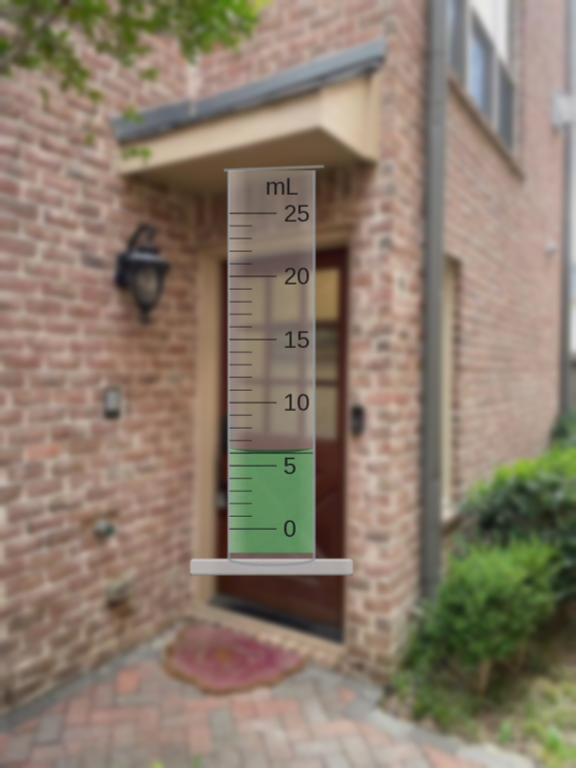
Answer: 6 mL
